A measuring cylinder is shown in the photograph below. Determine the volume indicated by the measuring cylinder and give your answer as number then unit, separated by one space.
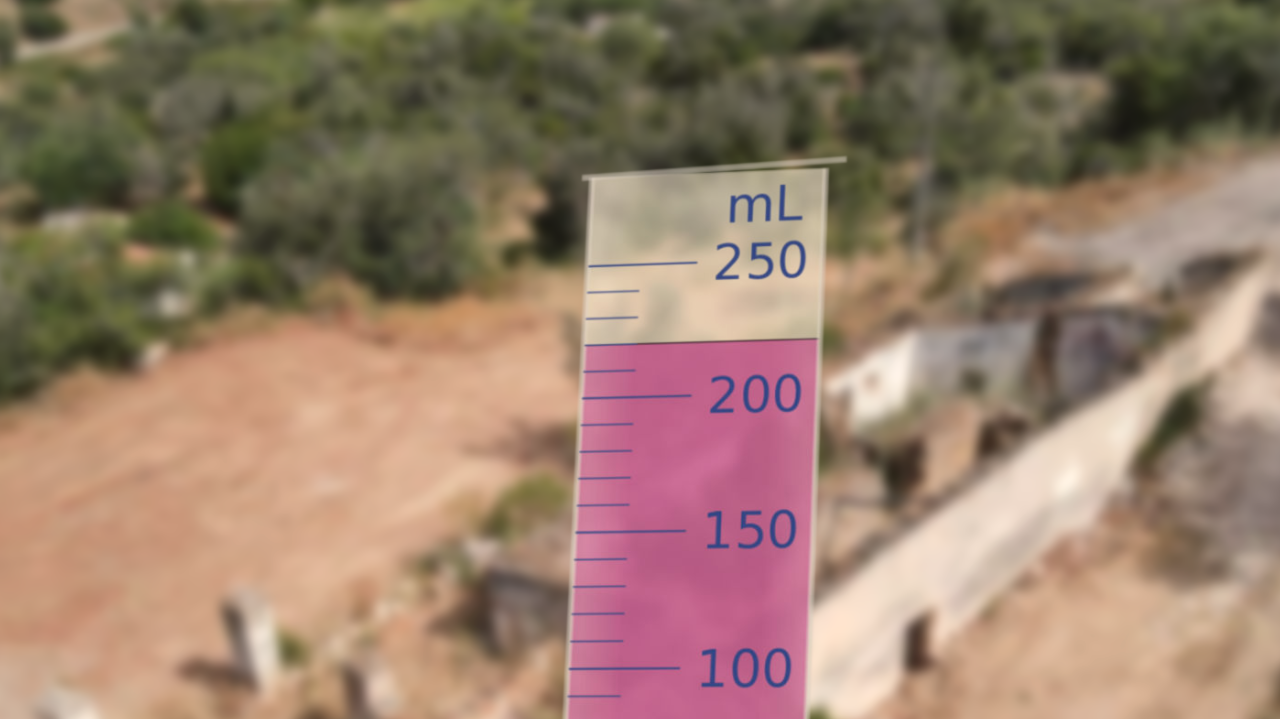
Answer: 220 mL
